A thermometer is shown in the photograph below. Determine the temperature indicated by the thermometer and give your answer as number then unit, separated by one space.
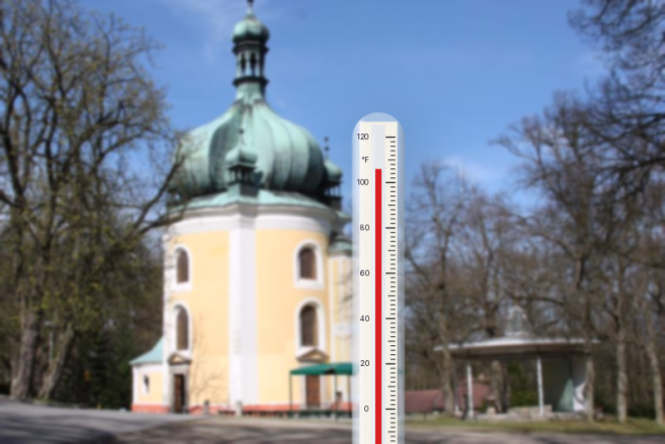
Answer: 106 °F
